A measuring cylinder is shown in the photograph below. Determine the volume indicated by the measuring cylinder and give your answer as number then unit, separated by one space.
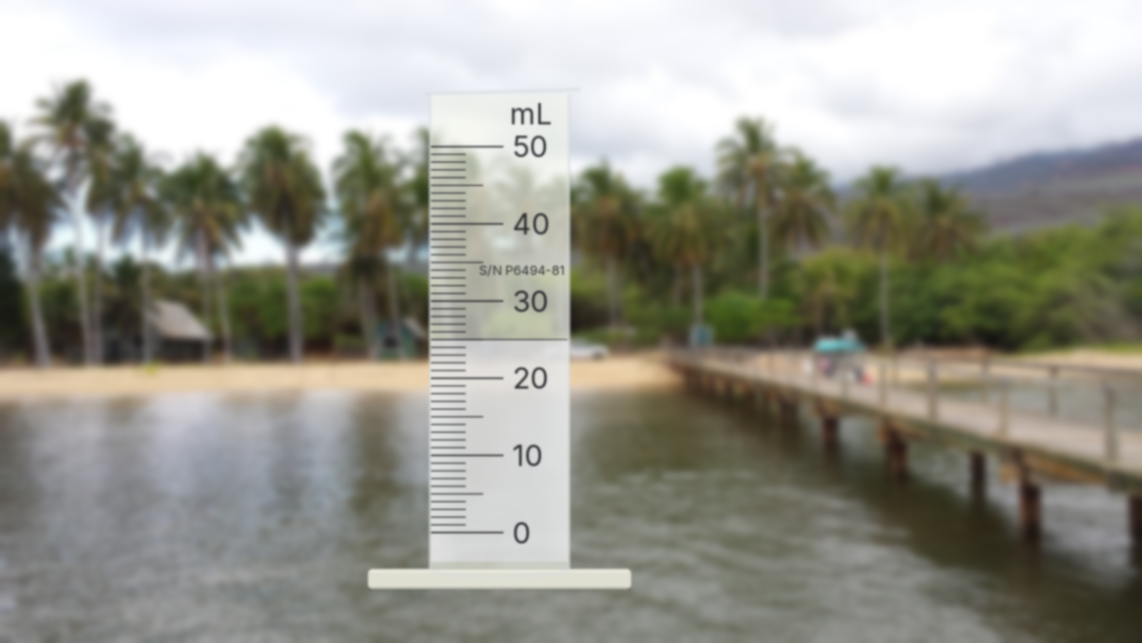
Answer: 25 mL
